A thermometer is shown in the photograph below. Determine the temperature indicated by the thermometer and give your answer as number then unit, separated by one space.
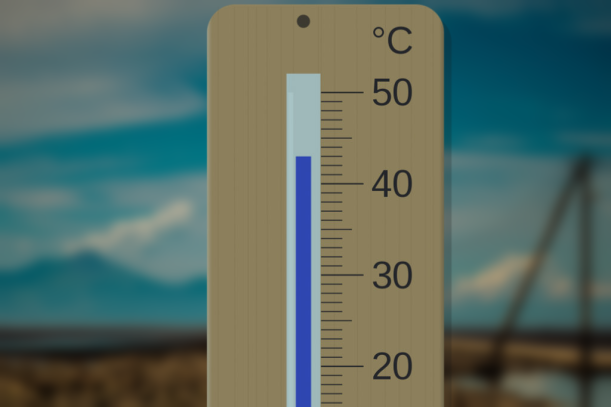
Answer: 43 °C
